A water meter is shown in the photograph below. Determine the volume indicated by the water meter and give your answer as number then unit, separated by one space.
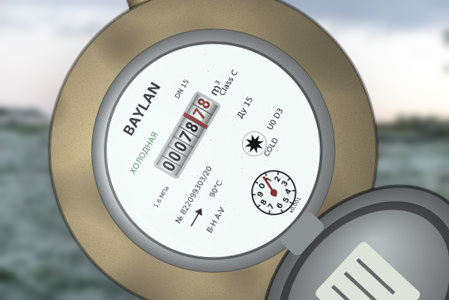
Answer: 78.780 m³
